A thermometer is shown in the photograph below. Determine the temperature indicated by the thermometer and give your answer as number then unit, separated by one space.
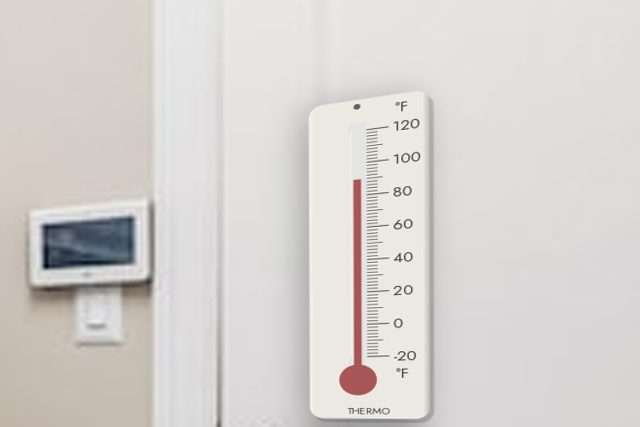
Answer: 90 °F
